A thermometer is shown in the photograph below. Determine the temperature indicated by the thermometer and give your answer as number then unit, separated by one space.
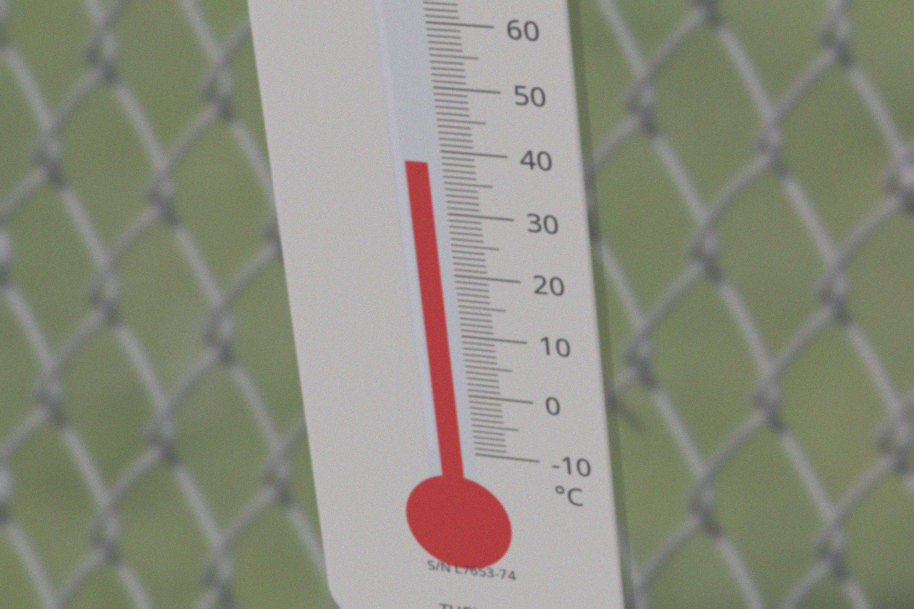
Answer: 38 °C
